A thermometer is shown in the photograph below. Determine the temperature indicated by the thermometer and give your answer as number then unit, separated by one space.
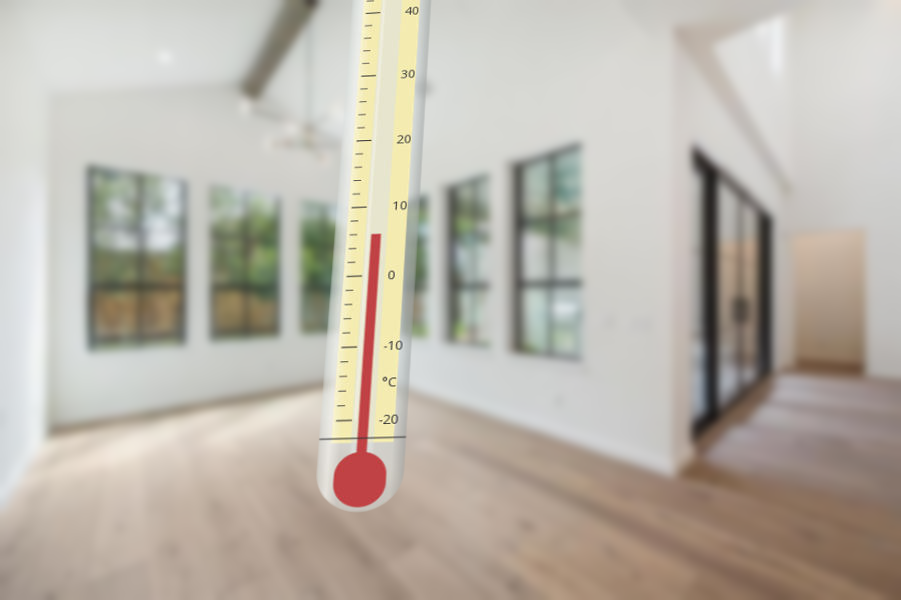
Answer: 6 °C
